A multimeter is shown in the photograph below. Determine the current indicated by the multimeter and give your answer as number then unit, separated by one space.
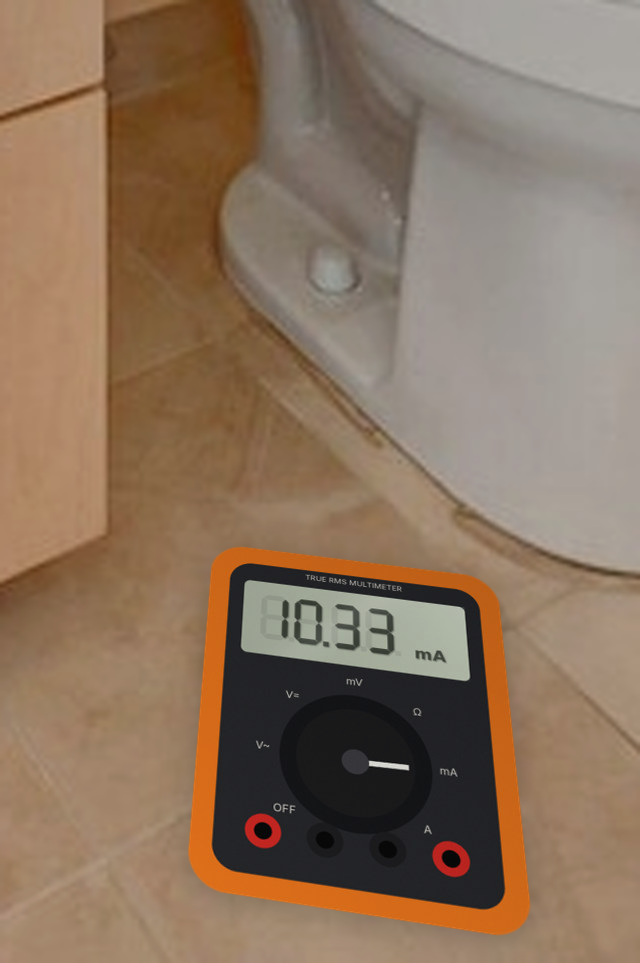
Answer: 10.33 mA
